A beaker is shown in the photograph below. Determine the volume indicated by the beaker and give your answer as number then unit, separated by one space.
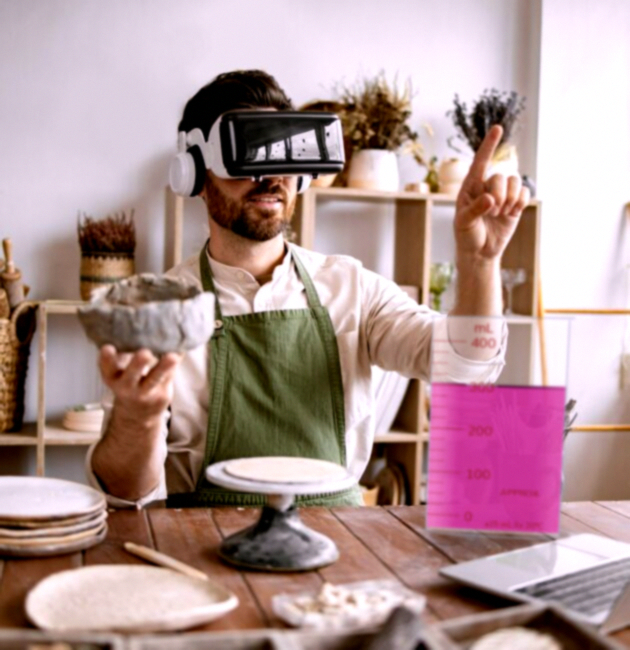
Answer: 300 mL
